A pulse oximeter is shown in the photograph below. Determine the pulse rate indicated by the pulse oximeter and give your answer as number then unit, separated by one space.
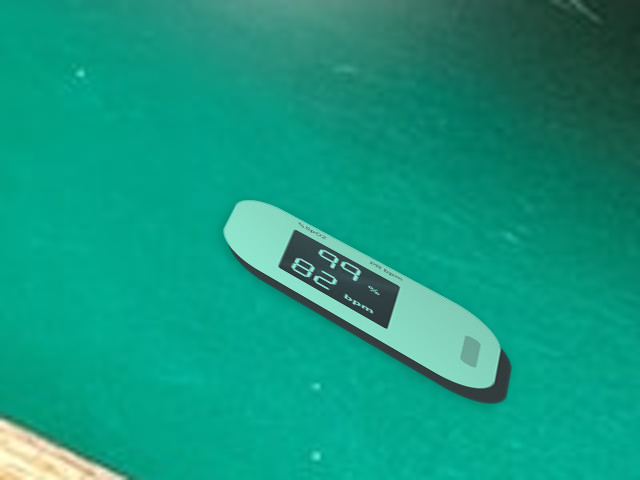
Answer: 82 bpm
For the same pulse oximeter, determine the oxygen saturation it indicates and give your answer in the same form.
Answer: 99 %
